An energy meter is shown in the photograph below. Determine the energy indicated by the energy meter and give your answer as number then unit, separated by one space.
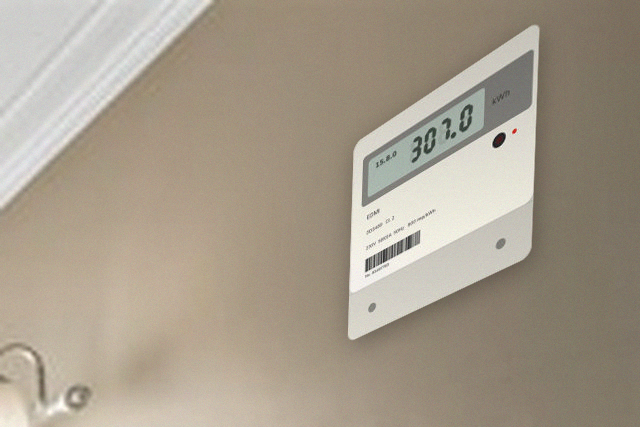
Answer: 307.0 kWh
